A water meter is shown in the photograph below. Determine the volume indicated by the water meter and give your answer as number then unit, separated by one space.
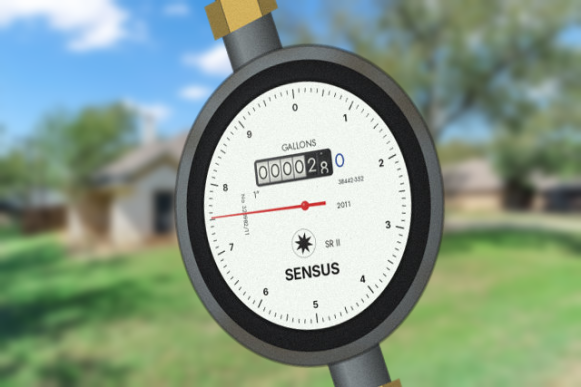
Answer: 277.5 gal
